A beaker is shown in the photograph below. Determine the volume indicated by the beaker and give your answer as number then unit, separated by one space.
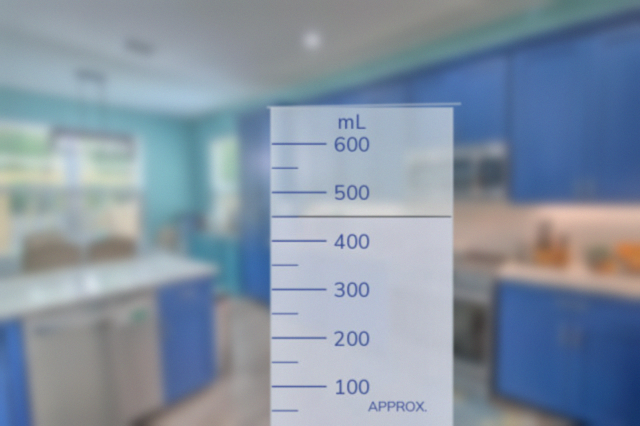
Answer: 450 mL
